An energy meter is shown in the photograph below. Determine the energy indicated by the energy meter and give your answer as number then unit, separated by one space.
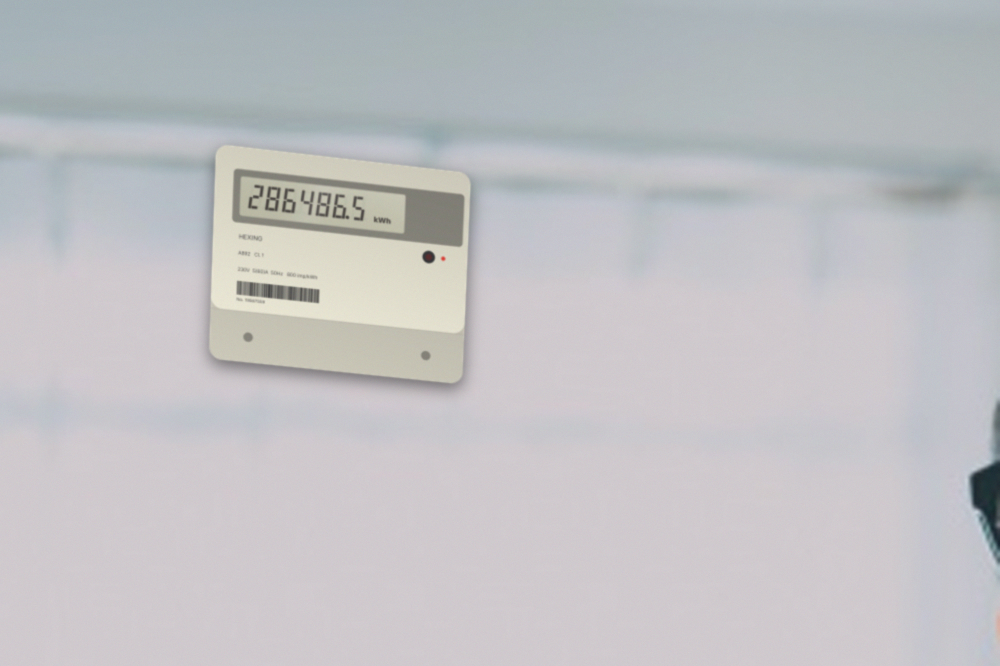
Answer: 286486.5 kWh
